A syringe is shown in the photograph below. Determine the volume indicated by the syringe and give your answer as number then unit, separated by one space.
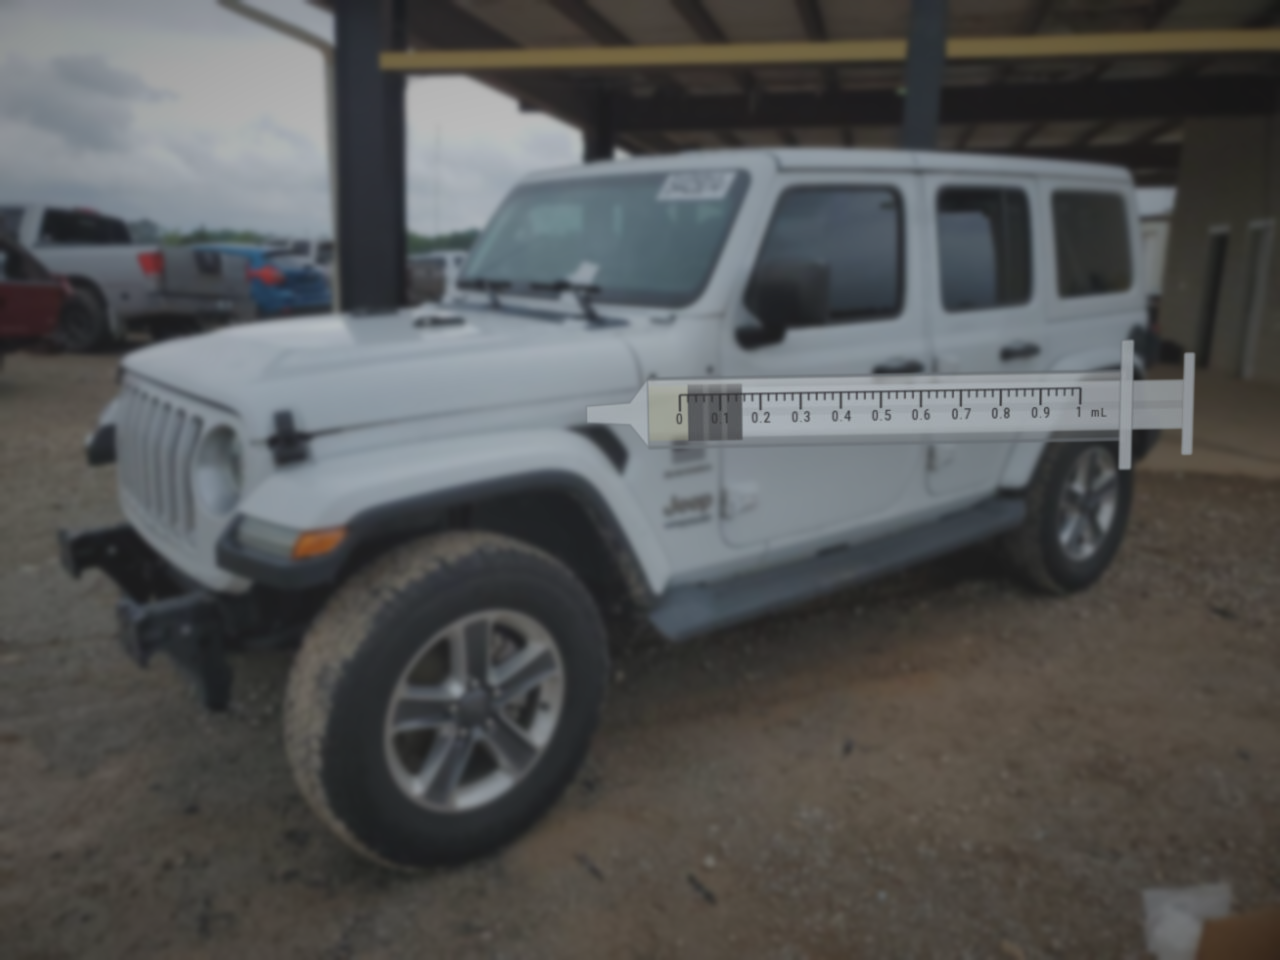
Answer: 0.02 mL
